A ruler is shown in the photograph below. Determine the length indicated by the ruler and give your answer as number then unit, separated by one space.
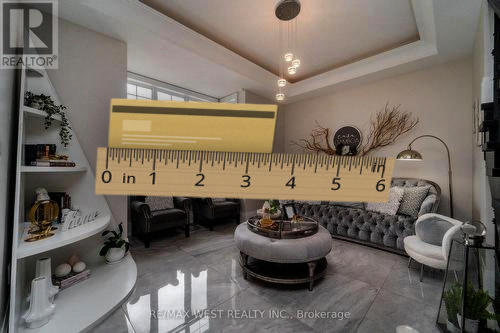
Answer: 3.5 in
